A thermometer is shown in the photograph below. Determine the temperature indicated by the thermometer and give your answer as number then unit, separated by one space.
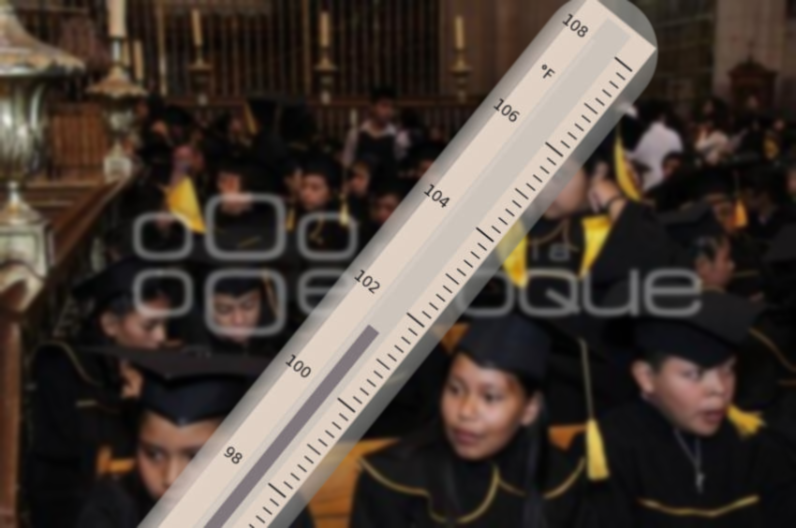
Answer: 101.4 °F
